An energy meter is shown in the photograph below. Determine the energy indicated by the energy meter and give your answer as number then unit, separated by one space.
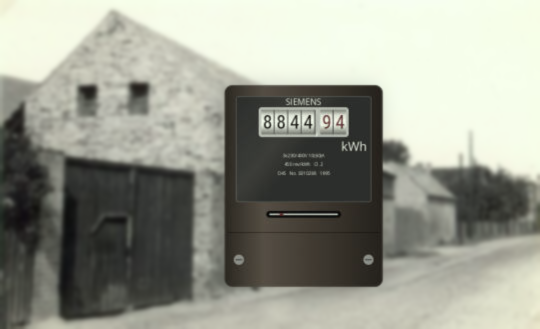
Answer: 8844.94 kWh
